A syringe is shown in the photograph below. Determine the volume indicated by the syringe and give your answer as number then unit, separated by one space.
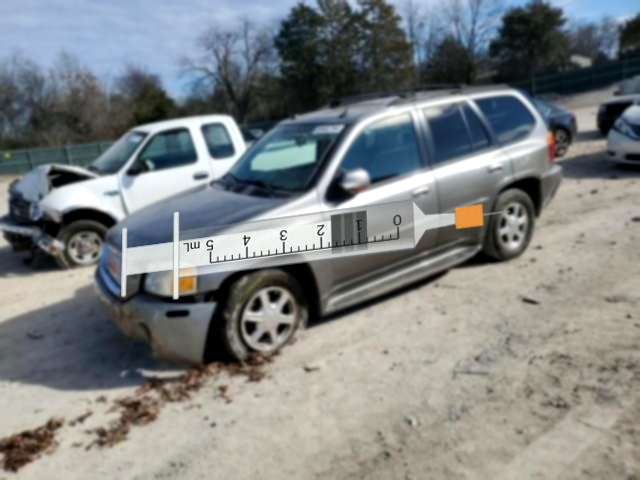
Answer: 0.8 mL
